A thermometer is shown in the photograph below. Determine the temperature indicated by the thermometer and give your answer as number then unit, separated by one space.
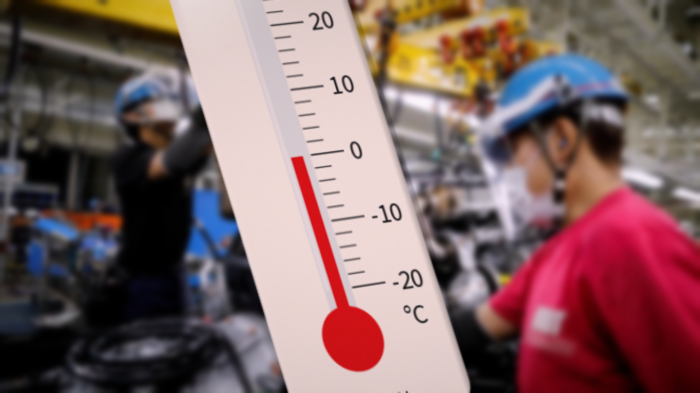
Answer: 0 °C
